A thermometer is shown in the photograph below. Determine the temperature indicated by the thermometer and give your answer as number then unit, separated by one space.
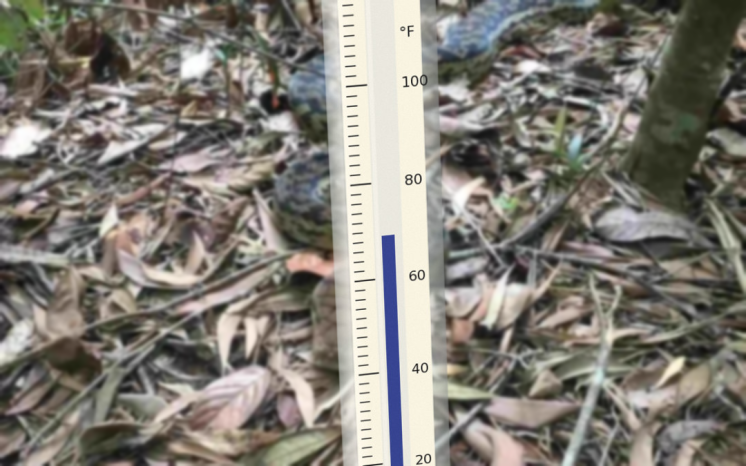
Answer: 69 °F
